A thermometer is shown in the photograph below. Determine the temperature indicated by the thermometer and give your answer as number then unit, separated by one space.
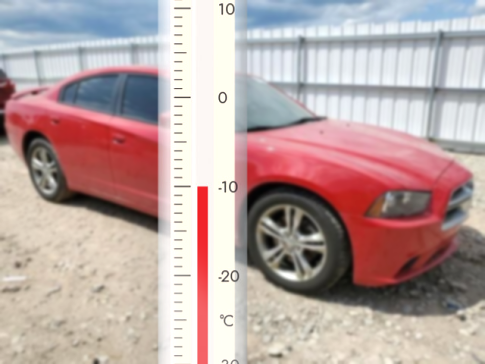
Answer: -10 °C
